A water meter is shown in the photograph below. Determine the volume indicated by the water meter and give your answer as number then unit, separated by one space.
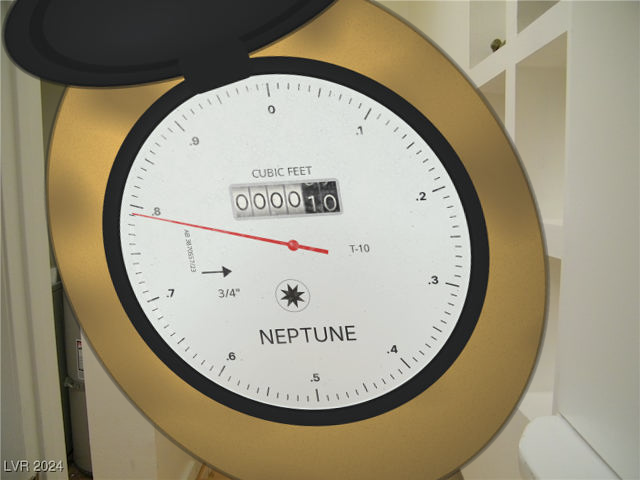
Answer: 9.79 ft³
